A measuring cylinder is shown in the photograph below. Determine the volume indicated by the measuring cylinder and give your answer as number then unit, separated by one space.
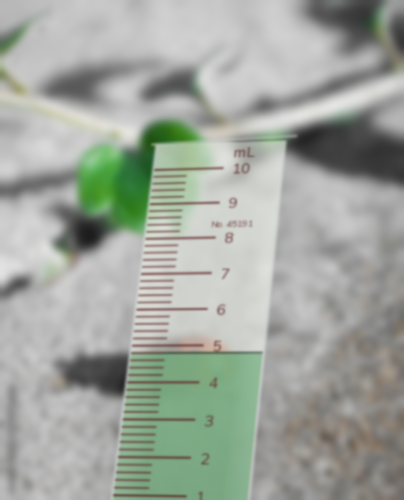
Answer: 4.8 mL
